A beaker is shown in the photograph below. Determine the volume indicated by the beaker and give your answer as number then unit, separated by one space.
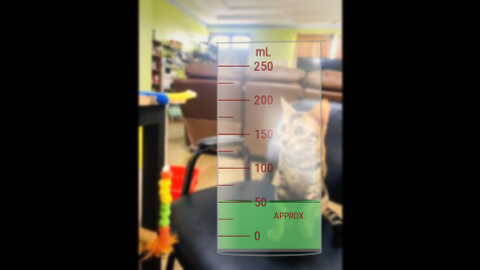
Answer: 50 mL
